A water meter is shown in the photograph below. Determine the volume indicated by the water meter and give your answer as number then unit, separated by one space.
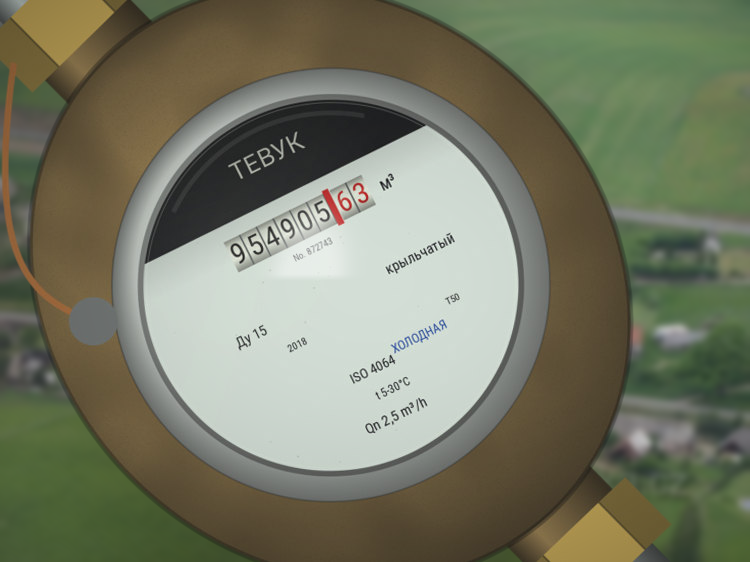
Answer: 954905.63 m³
